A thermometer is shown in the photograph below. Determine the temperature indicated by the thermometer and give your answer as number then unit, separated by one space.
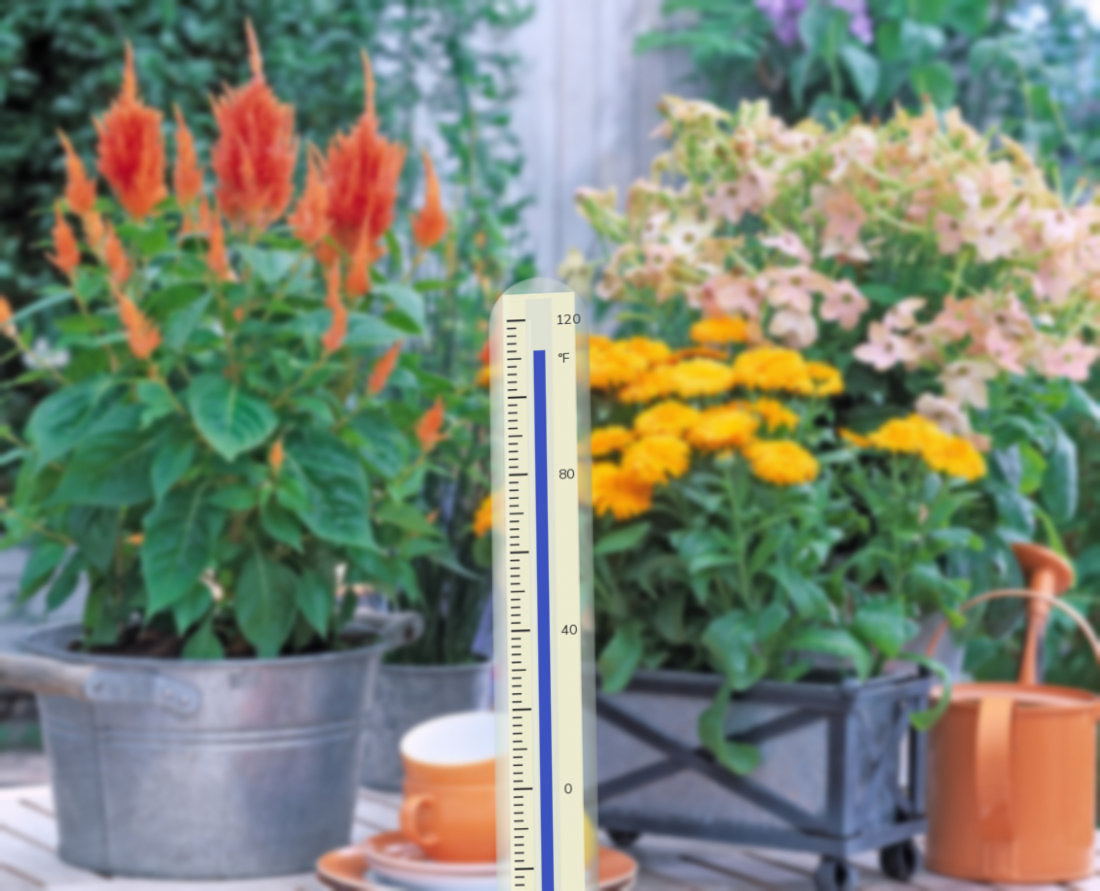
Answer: 112 °F
